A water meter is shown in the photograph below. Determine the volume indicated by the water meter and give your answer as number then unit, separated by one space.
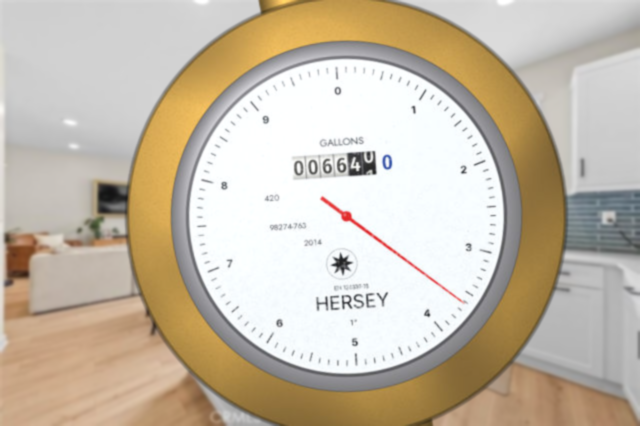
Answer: 66403.6 gal
